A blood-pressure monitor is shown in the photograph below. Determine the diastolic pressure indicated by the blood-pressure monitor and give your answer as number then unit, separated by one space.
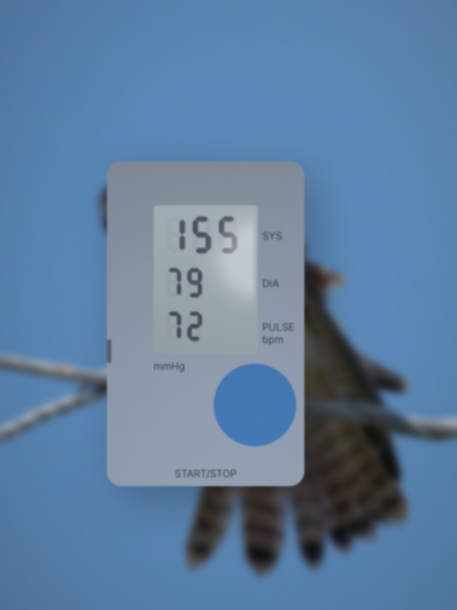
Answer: 79 mmHg
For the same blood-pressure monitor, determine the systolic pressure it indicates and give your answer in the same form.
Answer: 155 mmHg
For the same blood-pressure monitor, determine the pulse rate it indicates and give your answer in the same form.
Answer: 72 bpm
